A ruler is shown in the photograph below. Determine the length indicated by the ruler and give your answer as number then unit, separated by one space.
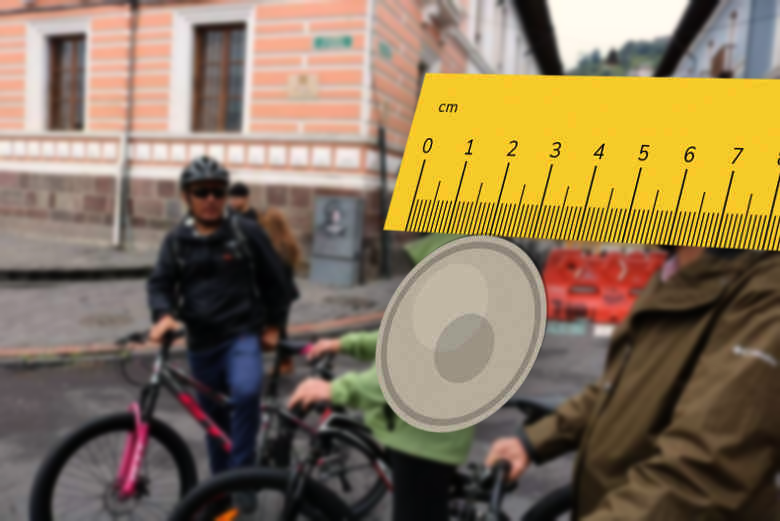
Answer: 3.8 cm
